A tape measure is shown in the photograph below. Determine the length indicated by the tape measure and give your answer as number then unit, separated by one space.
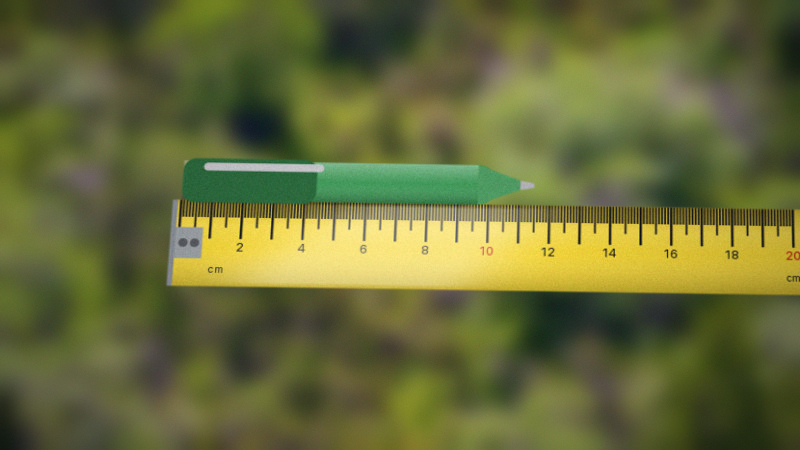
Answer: 11.5 cm
